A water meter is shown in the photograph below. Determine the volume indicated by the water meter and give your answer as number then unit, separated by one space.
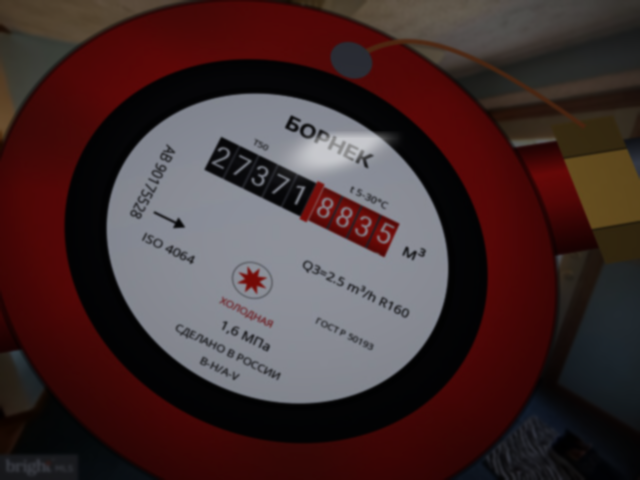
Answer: 27371.8835 m³
